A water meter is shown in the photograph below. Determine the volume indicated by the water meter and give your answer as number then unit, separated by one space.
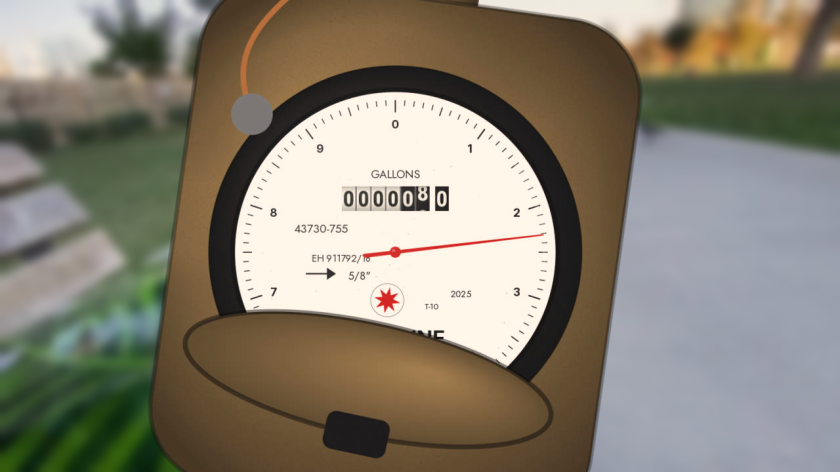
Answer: 82.3 gal
